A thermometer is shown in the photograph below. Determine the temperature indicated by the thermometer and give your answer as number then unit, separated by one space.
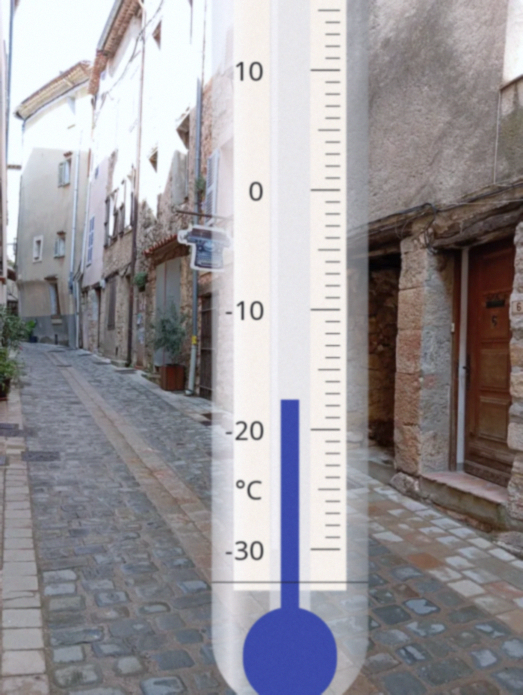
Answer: -17.5 °C
